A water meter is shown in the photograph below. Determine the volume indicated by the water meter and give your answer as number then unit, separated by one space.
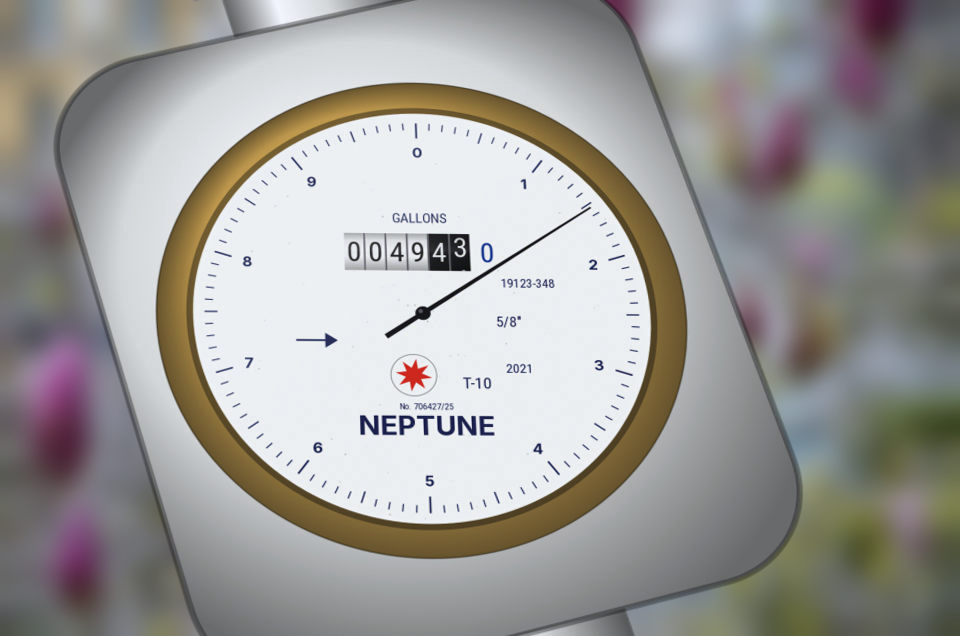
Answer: 49431.5 gal
